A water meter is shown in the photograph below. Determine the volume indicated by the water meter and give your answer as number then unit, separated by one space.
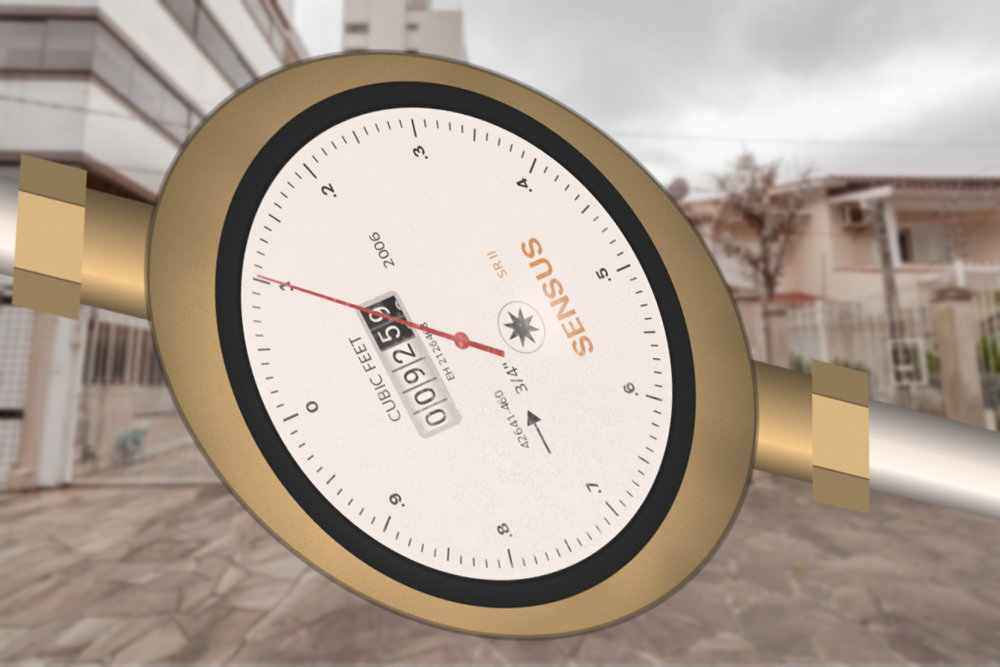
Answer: 9259.10 ft³
